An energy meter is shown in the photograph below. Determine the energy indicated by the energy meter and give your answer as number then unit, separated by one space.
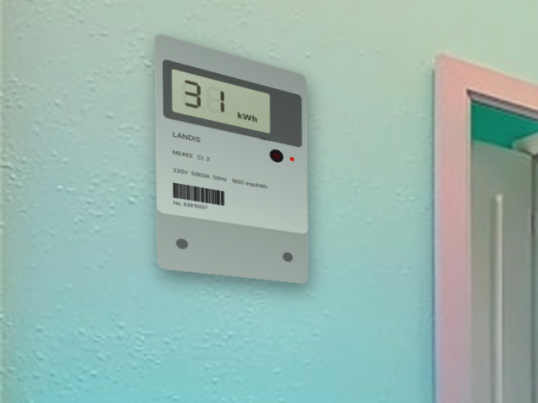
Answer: 31 kWh
